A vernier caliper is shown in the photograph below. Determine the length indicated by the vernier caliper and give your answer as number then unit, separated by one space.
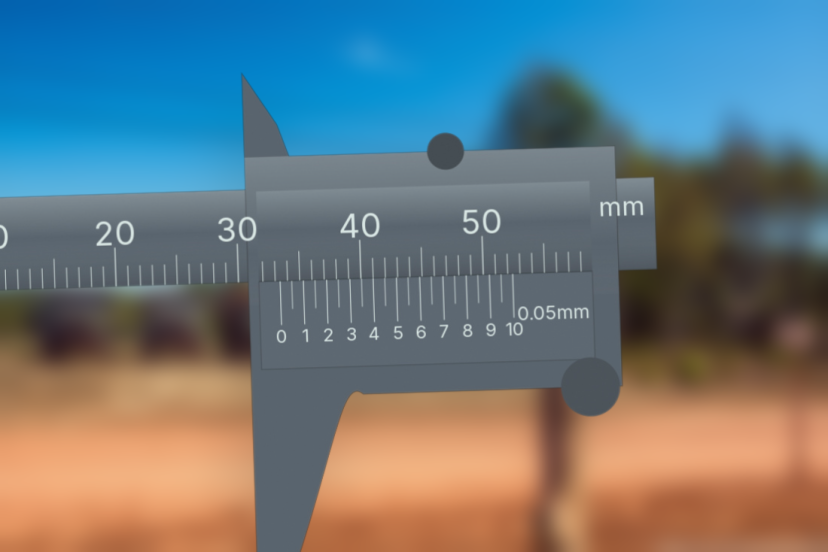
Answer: 33.4 mm
